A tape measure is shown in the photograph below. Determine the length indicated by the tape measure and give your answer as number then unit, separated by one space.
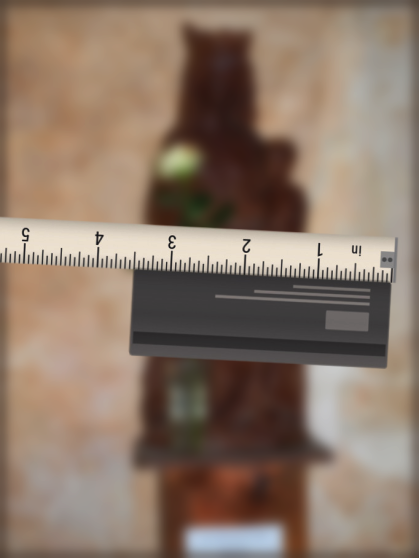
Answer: 3.5 in
